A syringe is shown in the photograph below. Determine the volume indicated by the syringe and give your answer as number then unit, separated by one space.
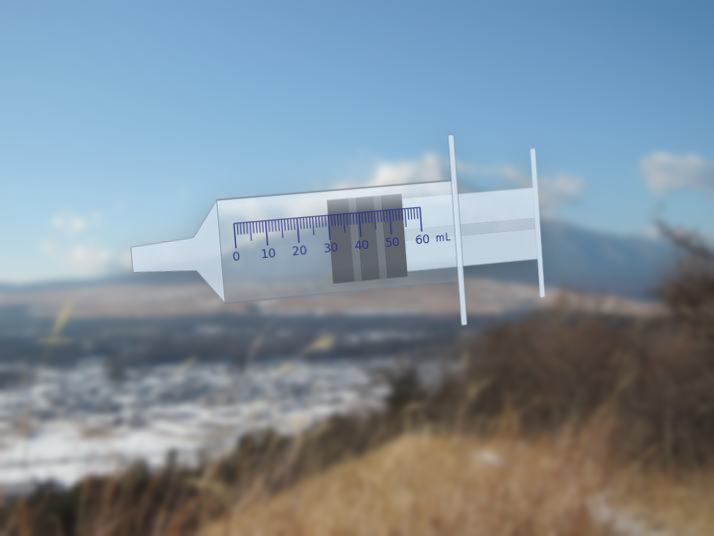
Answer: 30 mL
